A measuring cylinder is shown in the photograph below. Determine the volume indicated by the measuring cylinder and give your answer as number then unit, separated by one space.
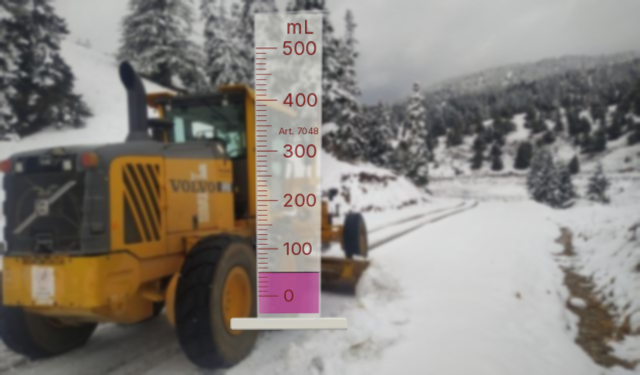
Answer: 50 mL
